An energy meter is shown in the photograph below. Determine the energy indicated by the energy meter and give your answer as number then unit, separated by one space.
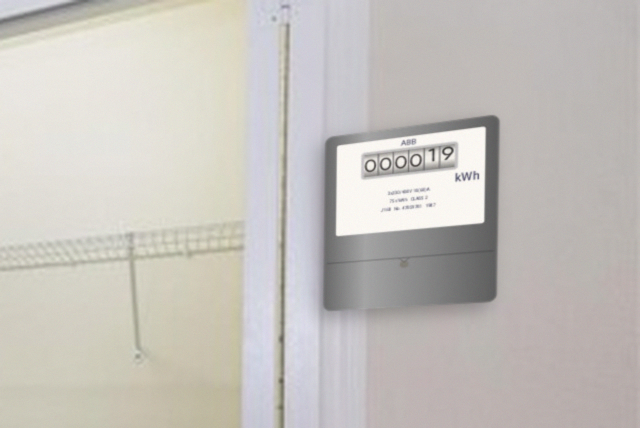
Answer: 19 kWh
